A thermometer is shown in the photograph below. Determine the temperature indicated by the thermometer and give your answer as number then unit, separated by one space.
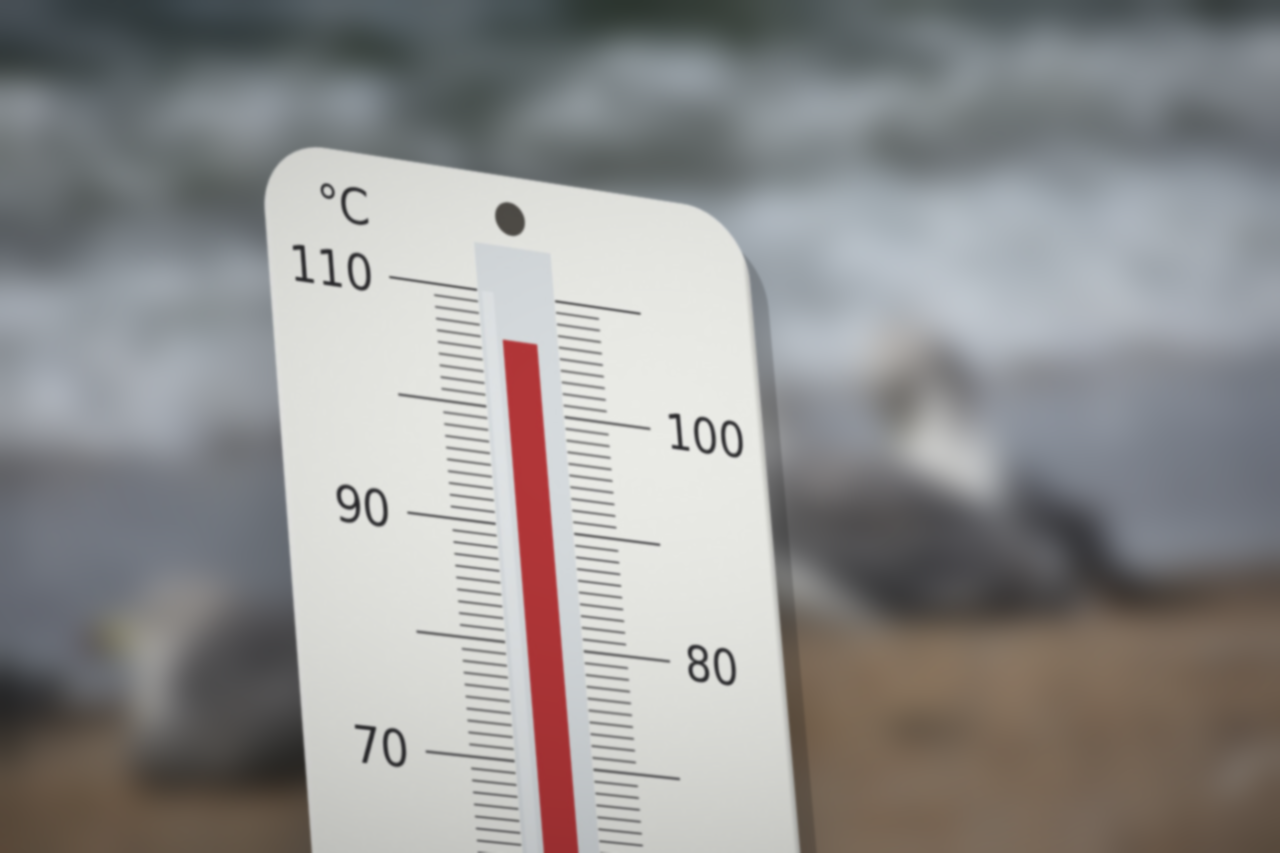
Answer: 106 °C
